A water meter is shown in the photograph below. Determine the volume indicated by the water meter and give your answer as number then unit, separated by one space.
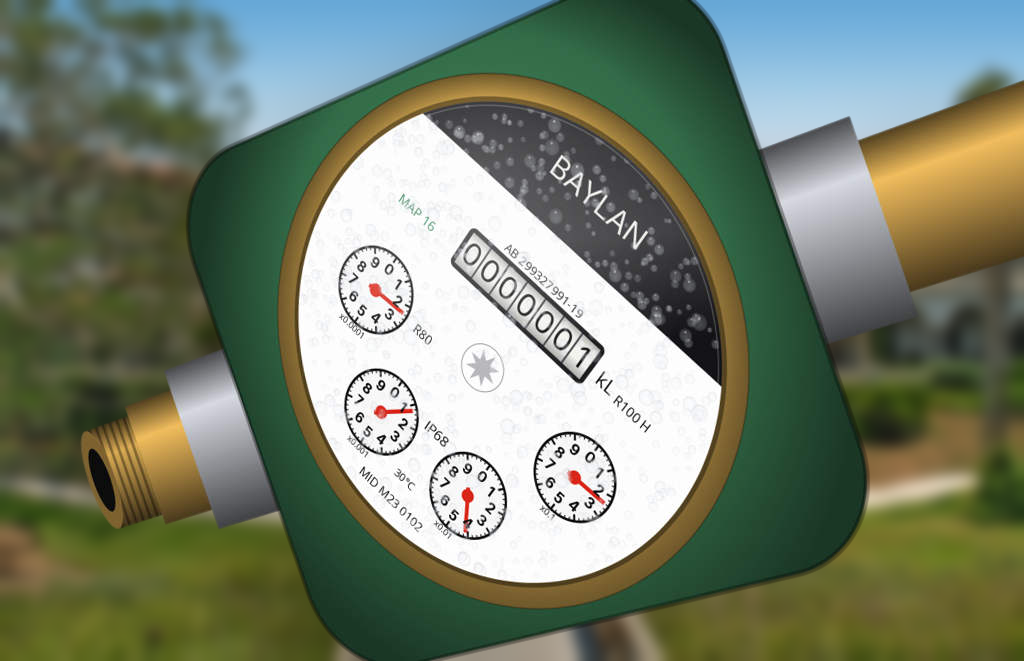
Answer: 1.2412 kL
